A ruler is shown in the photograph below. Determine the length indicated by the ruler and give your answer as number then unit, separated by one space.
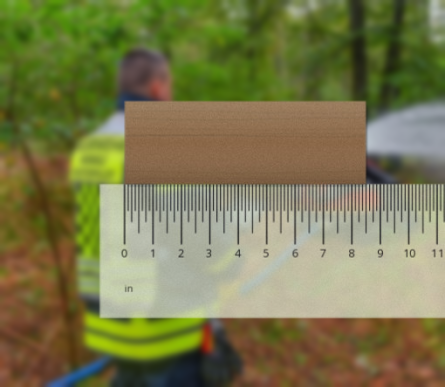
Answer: 8.5 in
